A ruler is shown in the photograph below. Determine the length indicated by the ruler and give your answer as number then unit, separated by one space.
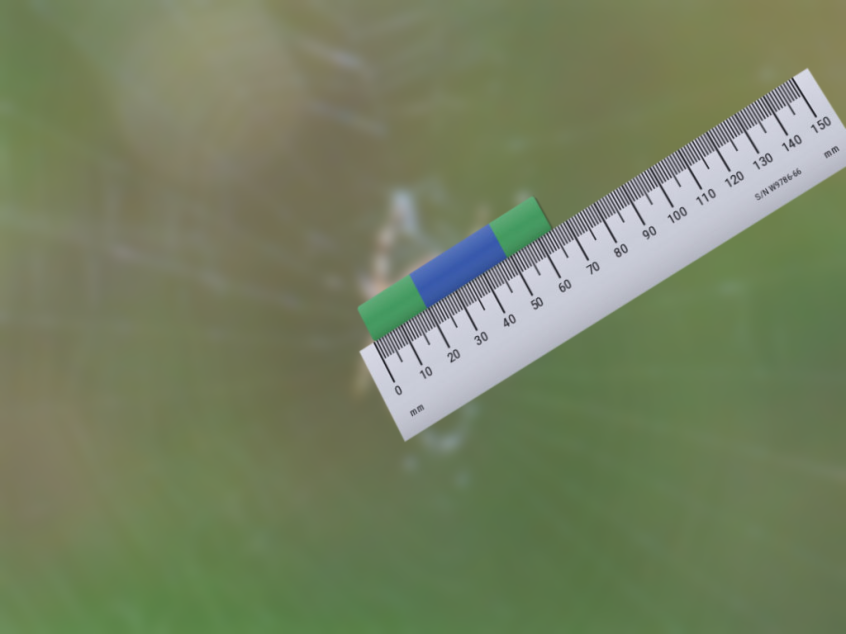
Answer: 65 mm
